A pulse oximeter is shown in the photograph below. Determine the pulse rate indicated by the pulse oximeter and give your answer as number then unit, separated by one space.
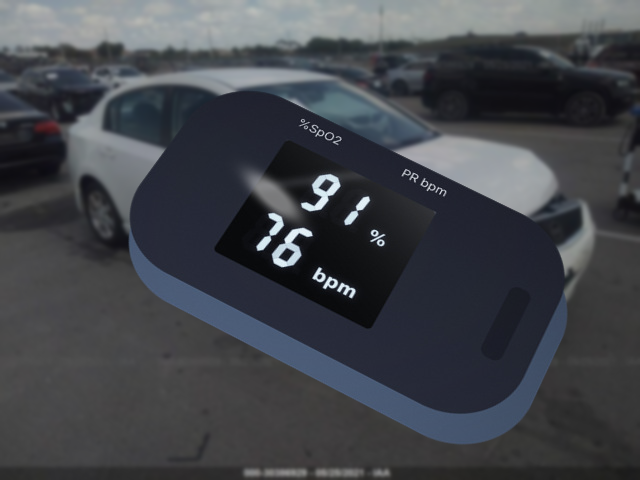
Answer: 76 bpm
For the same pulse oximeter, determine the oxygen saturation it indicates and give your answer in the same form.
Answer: 91 %
